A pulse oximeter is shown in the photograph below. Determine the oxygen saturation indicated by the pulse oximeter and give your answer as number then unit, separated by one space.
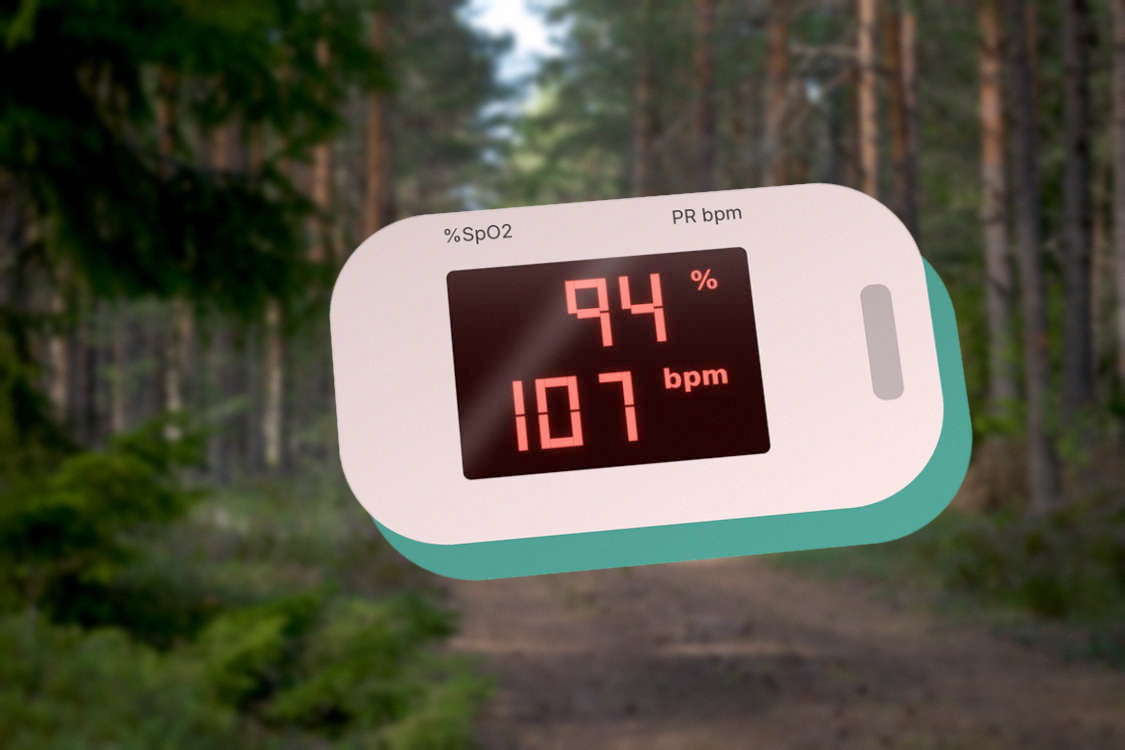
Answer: 94 %
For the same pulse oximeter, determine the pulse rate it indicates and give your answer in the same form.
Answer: 107 bpm
